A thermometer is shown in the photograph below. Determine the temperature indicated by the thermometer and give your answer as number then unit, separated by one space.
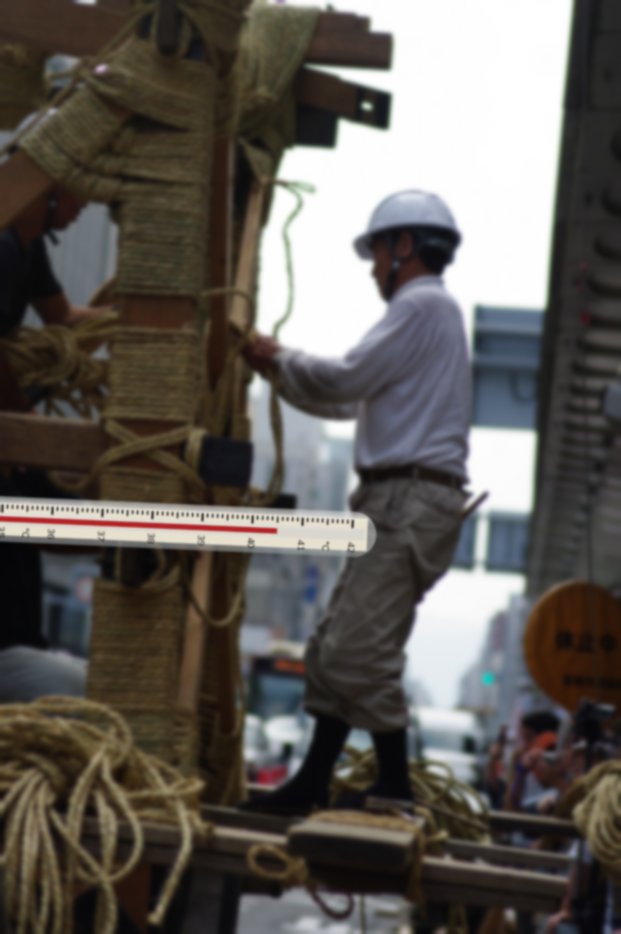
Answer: 40.5 °C
